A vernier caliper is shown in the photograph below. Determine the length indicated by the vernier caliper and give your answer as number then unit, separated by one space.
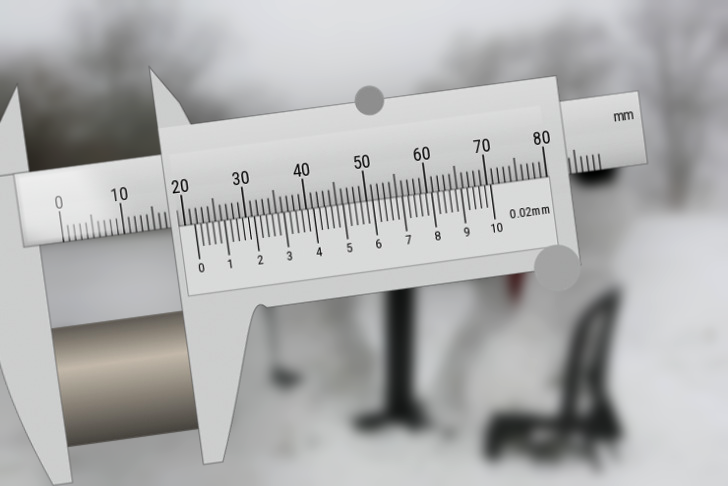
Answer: 21.6 mm
